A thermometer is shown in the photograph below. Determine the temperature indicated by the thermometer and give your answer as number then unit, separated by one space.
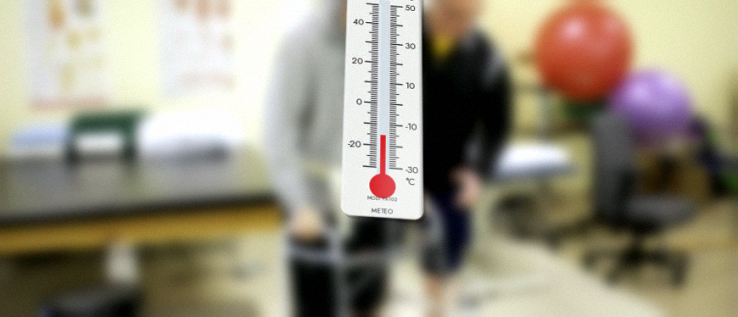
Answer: -15 °C
